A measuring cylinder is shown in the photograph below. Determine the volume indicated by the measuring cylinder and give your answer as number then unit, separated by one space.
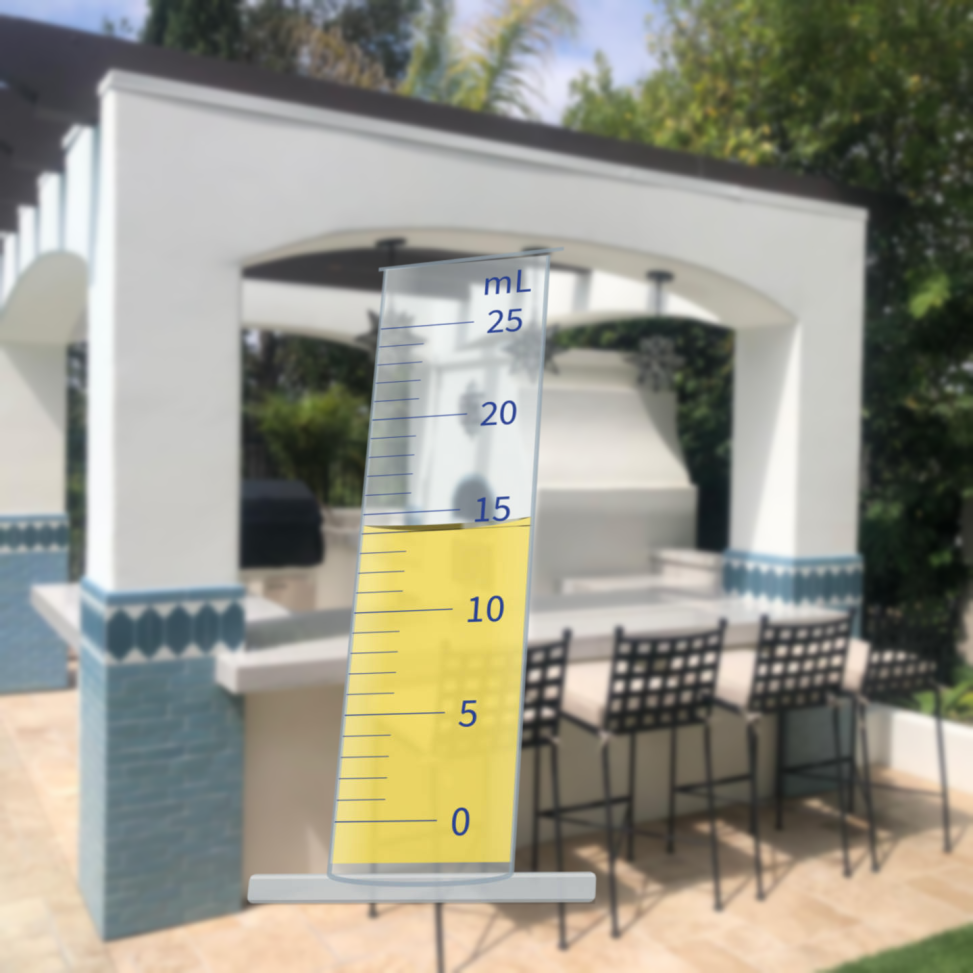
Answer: 14 mL
